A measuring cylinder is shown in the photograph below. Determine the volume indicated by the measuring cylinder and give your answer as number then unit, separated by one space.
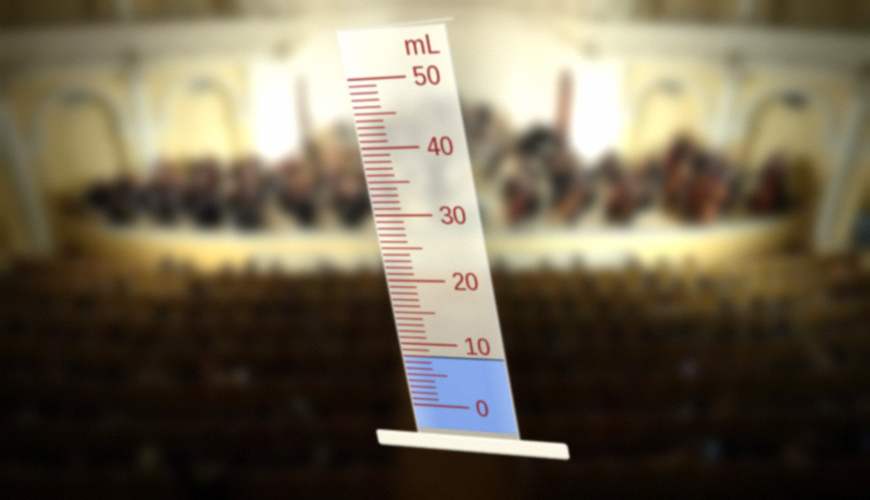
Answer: 8 mL
